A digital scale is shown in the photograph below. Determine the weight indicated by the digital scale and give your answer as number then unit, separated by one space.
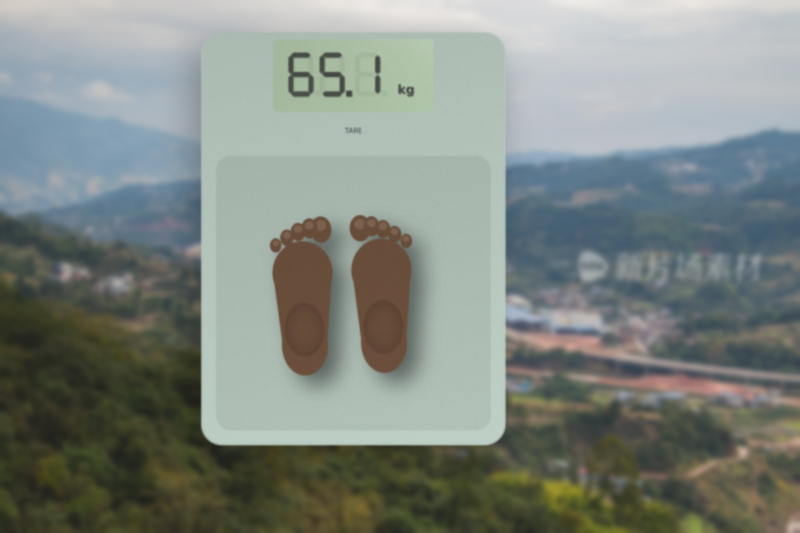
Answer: 65.1 kg
